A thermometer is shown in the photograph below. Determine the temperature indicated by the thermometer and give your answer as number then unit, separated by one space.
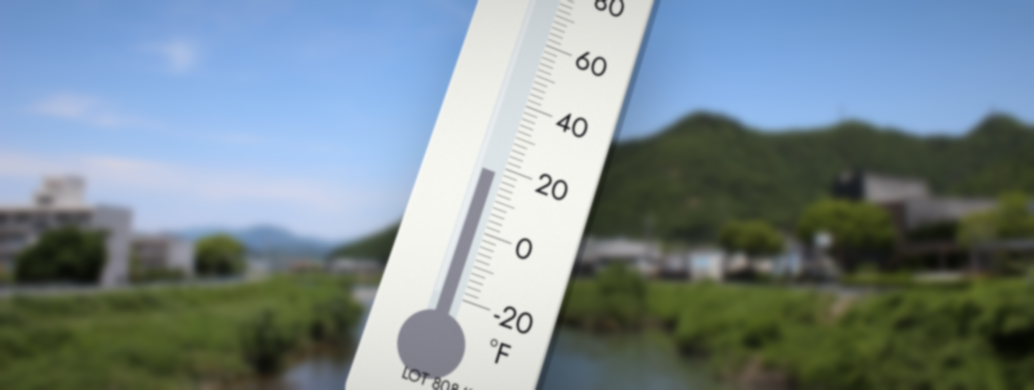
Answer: 18 °F
